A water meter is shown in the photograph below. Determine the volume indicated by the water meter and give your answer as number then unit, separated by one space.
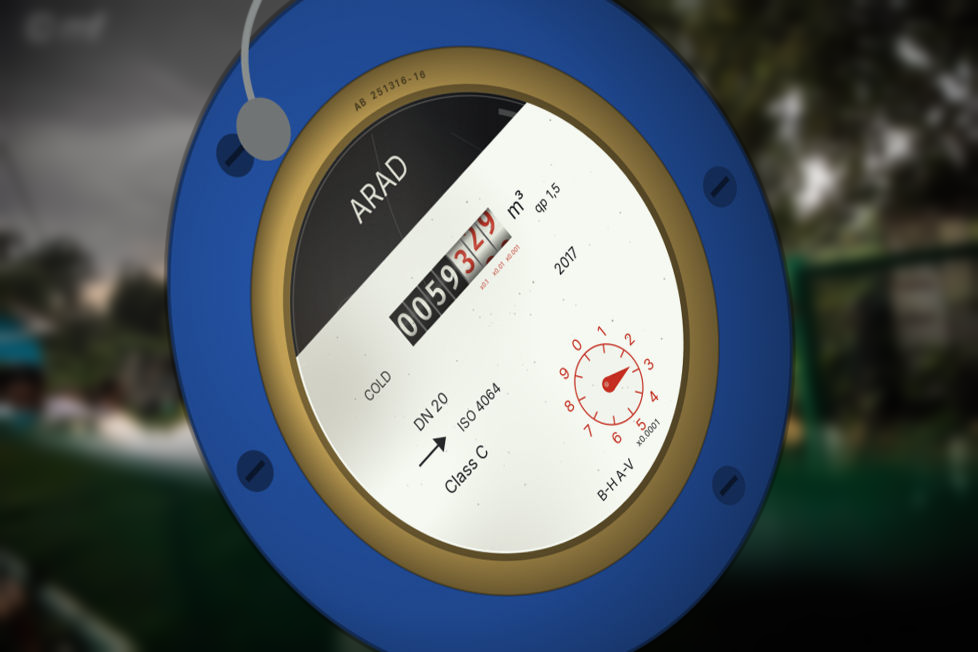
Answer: 59.3292 m³
